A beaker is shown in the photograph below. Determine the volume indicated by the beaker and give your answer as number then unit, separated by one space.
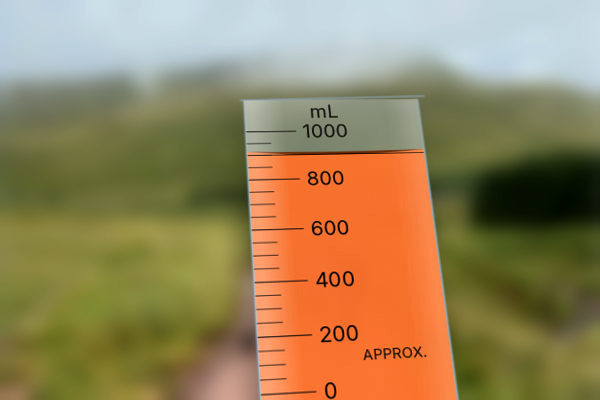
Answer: 900 mL
